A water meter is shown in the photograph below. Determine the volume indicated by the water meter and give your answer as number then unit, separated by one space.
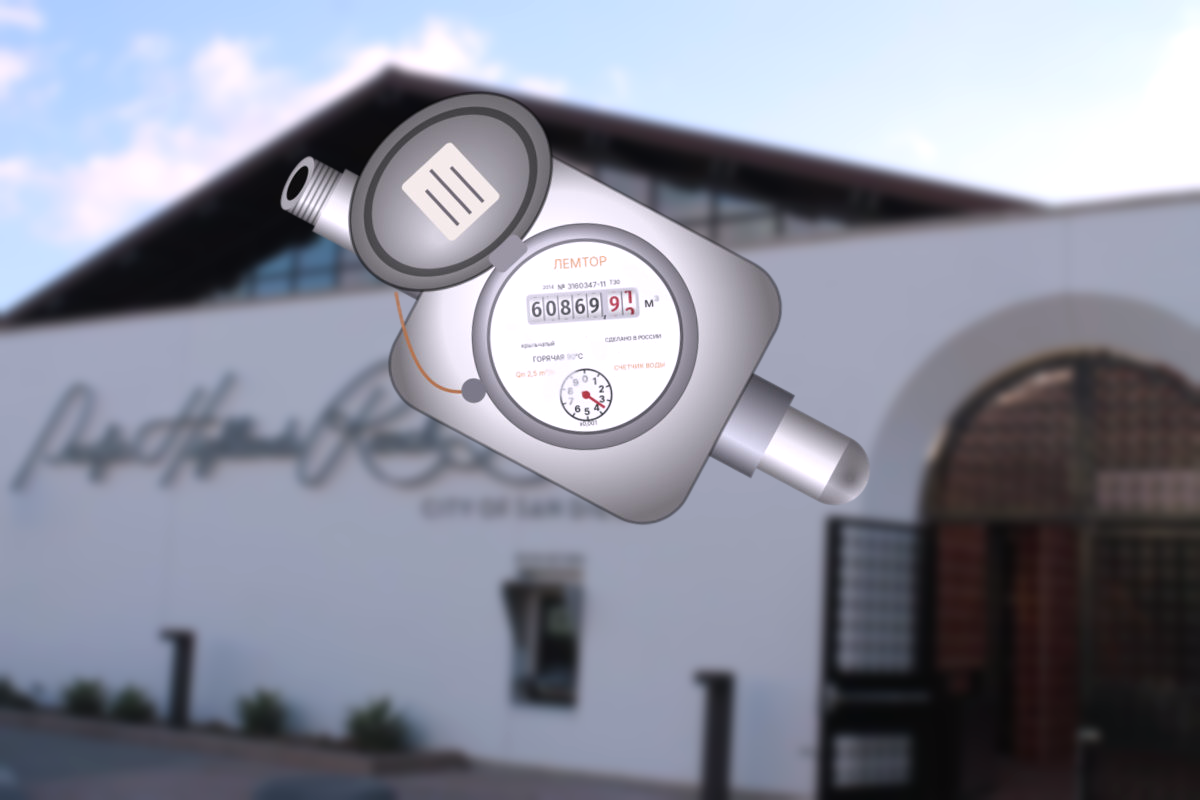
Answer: 60869.913 m³
